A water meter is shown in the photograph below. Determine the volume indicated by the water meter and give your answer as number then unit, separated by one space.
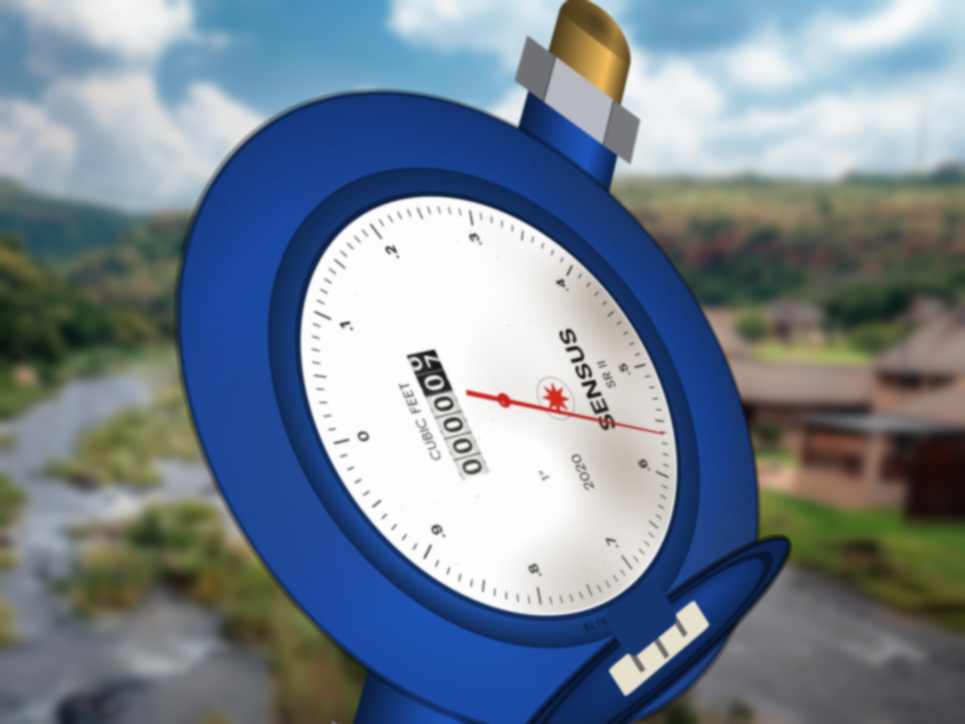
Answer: 6.56 ft³
